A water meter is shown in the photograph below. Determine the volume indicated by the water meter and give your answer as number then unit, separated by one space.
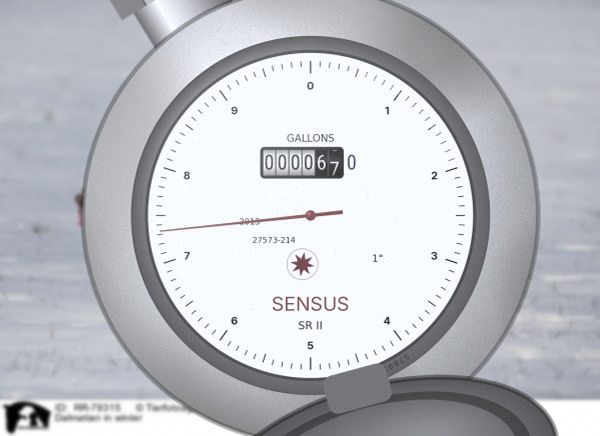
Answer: 667.3 gal
